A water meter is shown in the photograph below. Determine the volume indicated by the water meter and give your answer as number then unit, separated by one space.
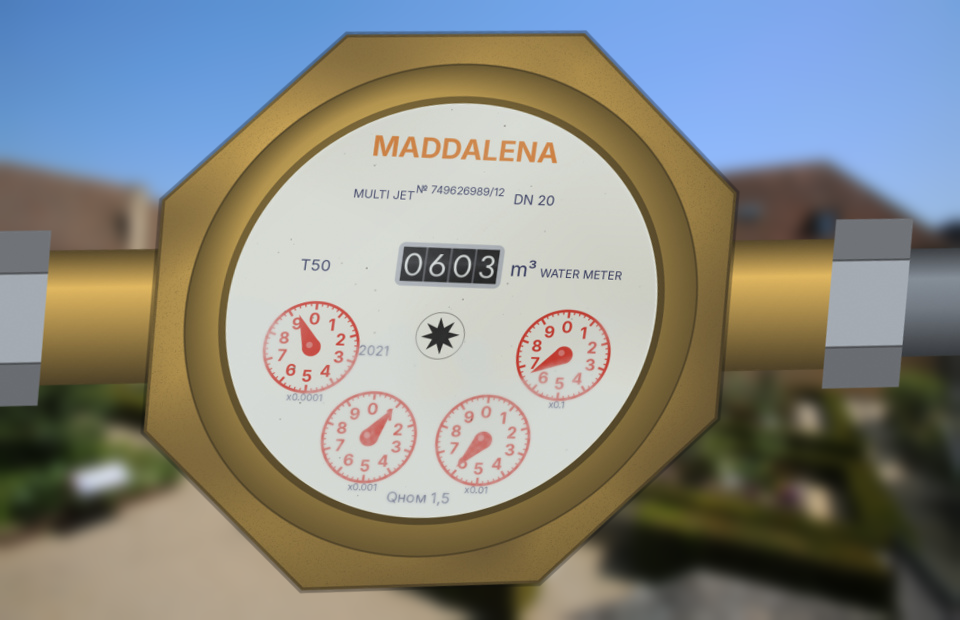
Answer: 603.6609 m³
